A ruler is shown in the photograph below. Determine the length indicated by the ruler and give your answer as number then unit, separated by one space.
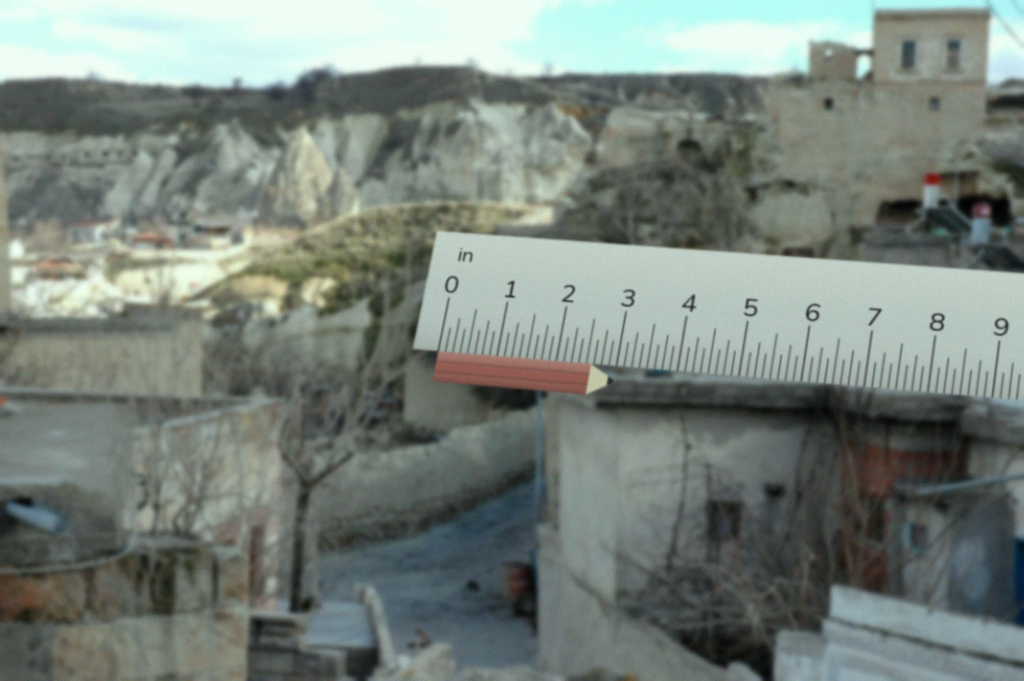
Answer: 3 in
